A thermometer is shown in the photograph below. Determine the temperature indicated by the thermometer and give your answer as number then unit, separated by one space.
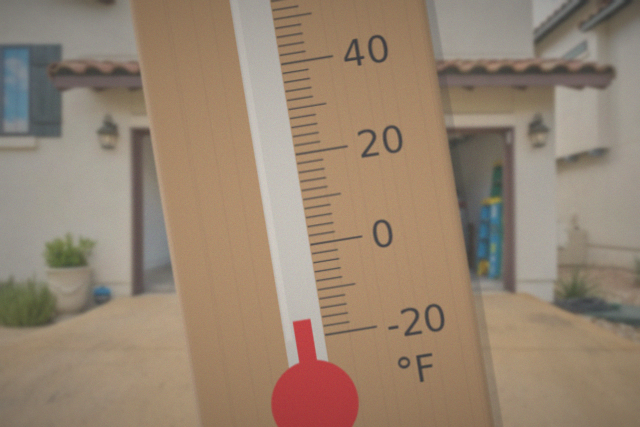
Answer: -16 °F
